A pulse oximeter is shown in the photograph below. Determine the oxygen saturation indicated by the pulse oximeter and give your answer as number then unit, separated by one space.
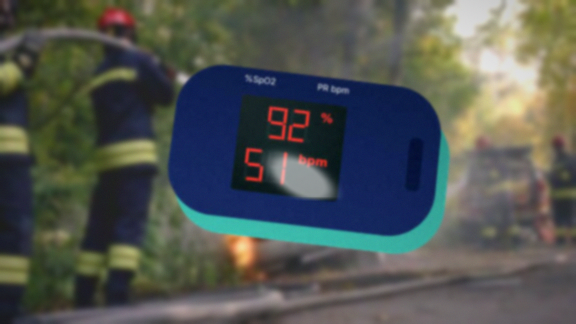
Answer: 92 %
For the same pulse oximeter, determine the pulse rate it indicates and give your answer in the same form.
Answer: 51 bpm
